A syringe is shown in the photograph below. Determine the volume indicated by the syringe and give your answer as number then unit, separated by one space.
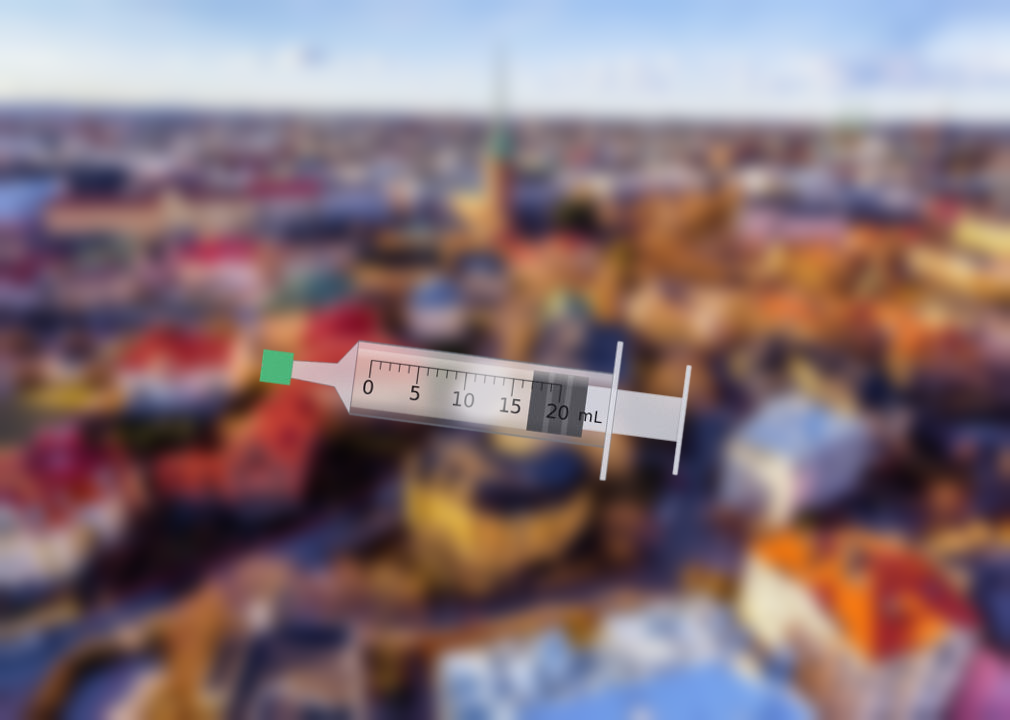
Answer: 17 mL
